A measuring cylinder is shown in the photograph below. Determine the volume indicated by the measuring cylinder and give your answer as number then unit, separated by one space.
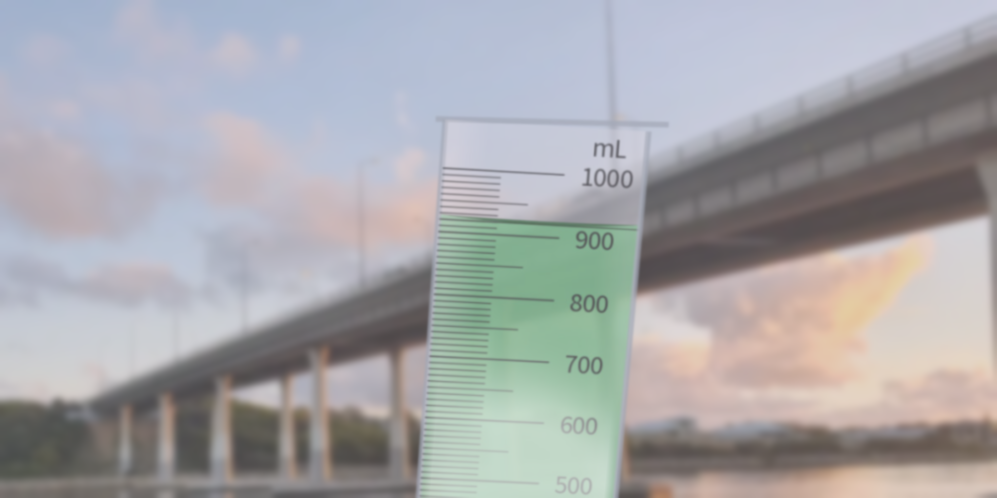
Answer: 920 mL
